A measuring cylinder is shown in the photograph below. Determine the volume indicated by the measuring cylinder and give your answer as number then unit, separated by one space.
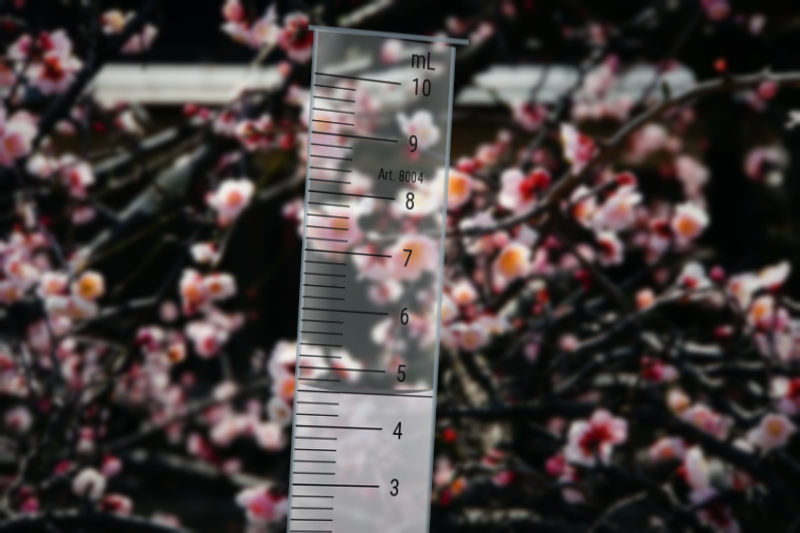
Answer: 4.6 mL
